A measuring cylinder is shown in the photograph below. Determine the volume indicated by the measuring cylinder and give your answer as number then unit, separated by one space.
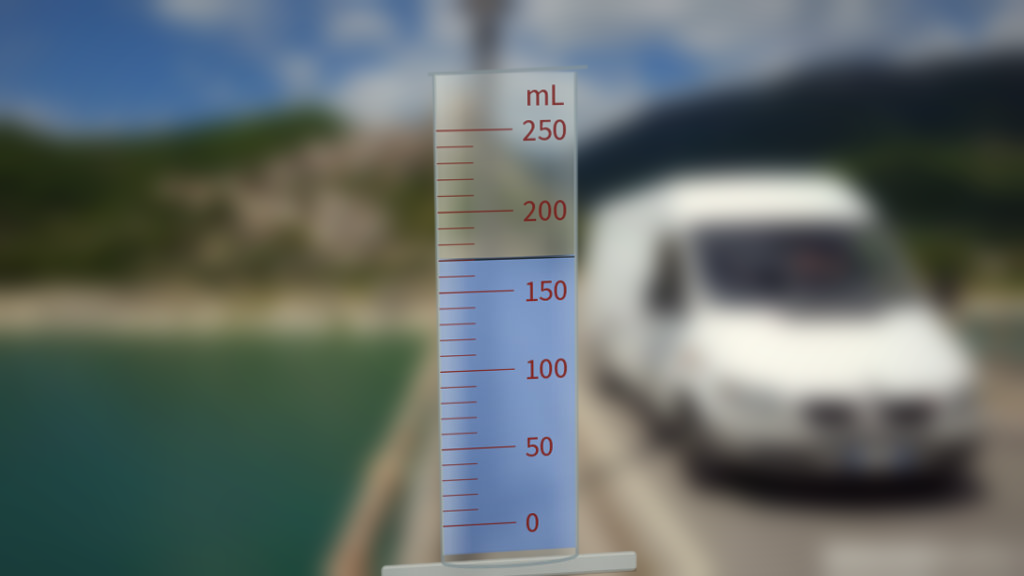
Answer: 170 mL
